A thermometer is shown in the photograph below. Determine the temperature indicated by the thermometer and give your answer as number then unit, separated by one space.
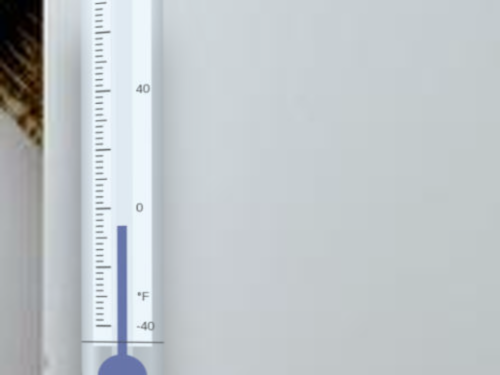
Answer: -6 °F
